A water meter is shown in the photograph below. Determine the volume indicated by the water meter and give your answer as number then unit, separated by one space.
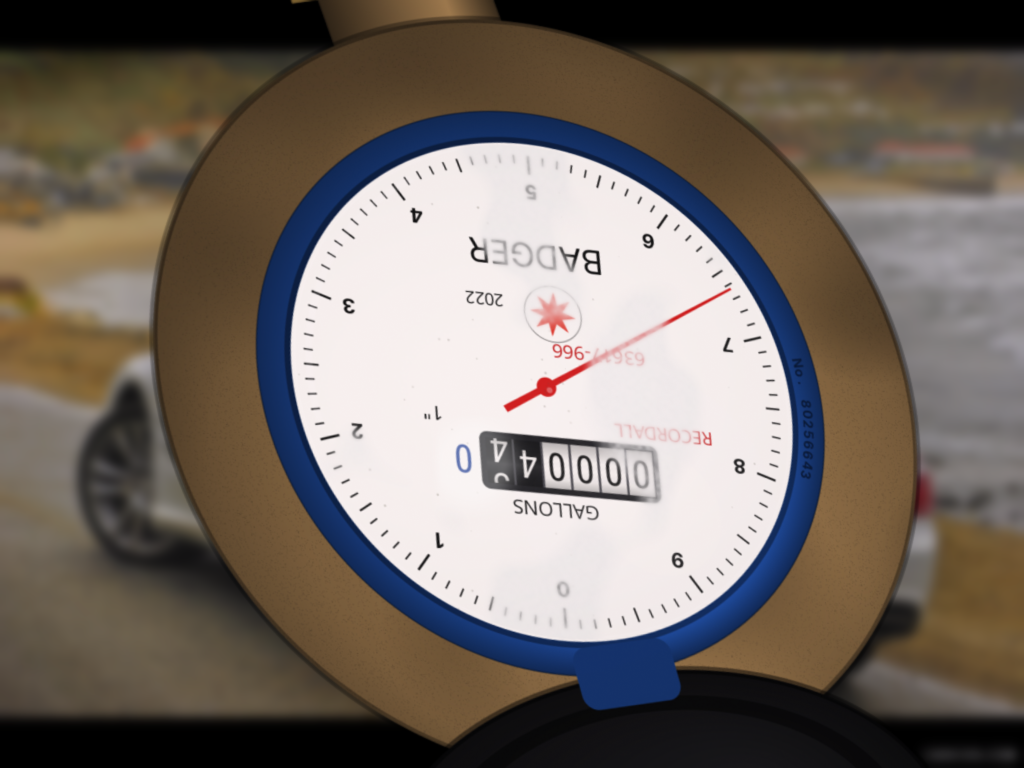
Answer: 436.6 gal
